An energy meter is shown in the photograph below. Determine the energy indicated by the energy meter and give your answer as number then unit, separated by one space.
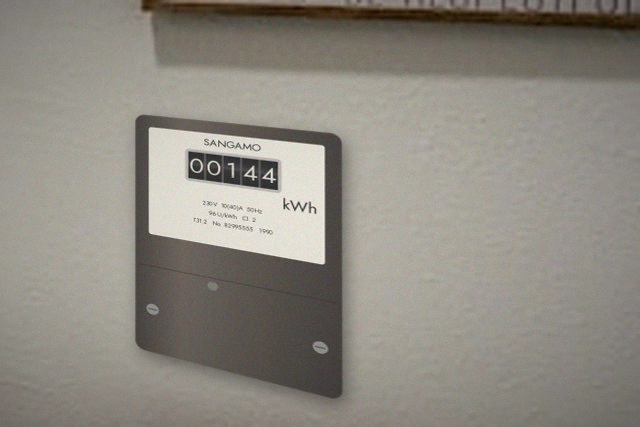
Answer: 144 kWh
